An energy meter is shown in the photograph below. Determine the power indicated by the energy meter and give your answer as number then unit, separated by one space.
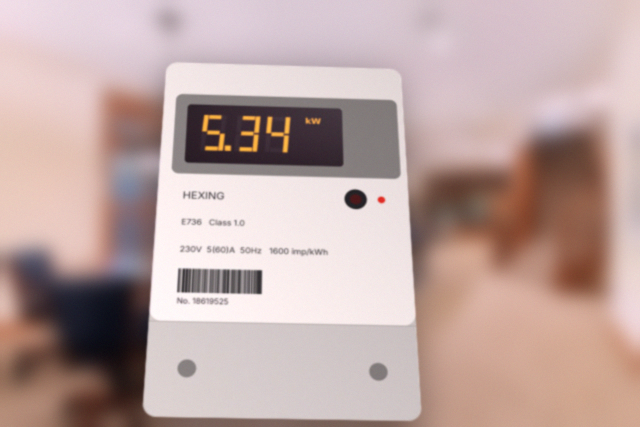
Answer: 5.34 kW
